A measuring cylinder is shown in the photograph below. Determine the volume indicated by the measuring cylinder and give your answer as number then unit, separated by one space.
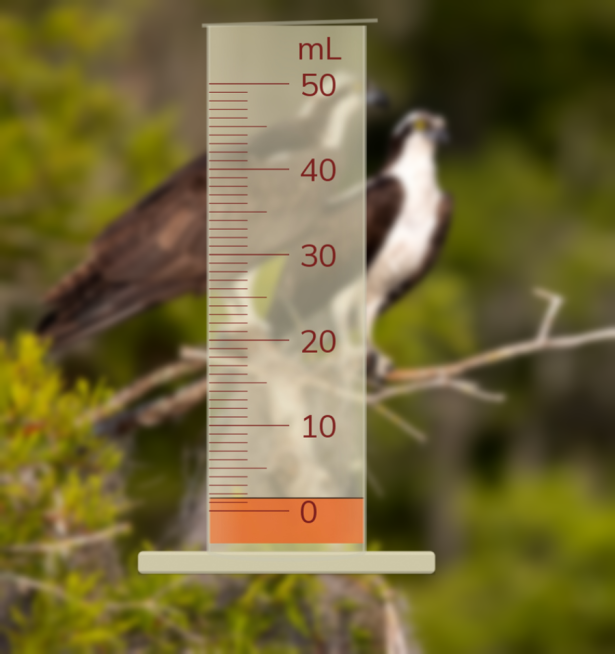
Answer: 1.5 mL
